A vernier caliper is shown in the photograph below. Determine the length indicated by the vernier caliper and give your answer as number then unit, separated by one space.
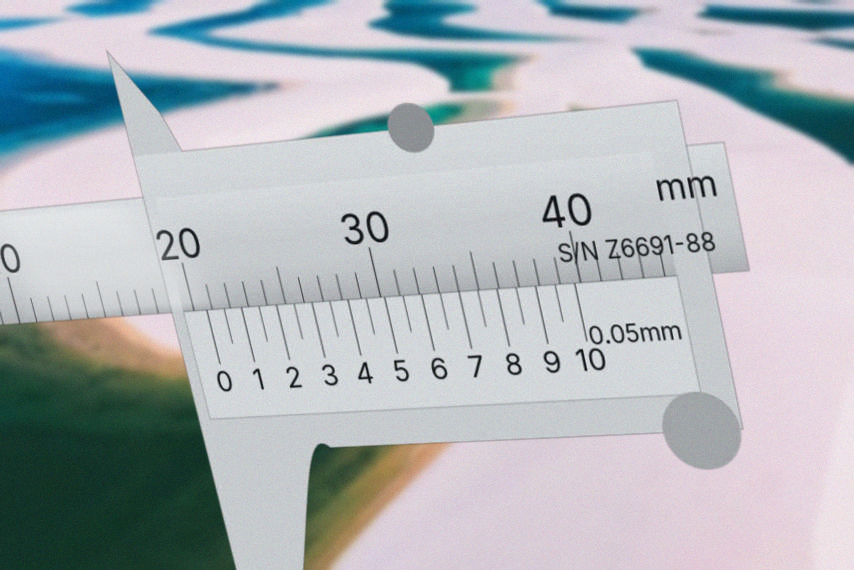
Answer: 20.7 mm
